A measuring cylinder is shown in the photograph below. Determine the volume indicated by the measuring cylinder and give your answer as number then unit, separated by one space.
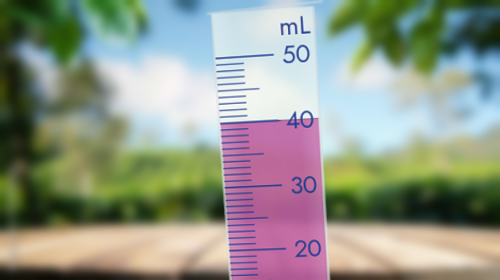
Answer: 40 mL
